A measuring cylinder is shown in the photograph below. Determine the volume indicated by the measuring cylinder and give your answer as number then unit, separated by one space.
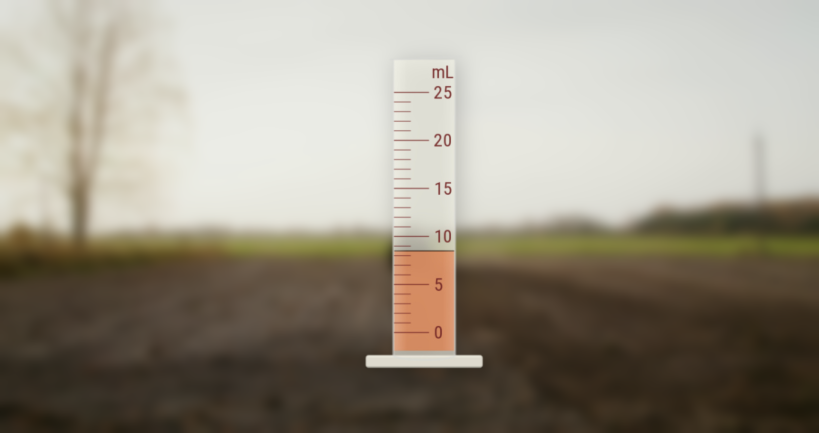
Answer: 8.5 mL
